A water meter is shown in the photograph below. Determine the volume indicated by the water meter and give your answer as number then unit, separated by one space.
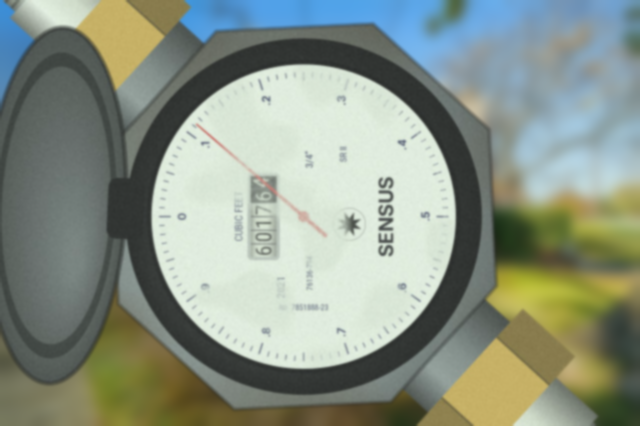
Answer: 601764.11 ft³
